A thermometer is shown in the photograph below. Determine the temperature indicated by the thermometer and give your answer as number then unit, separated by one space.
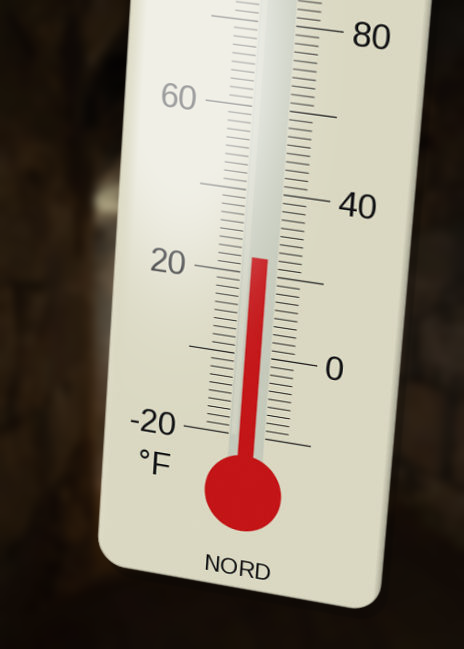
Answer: 24 °F
